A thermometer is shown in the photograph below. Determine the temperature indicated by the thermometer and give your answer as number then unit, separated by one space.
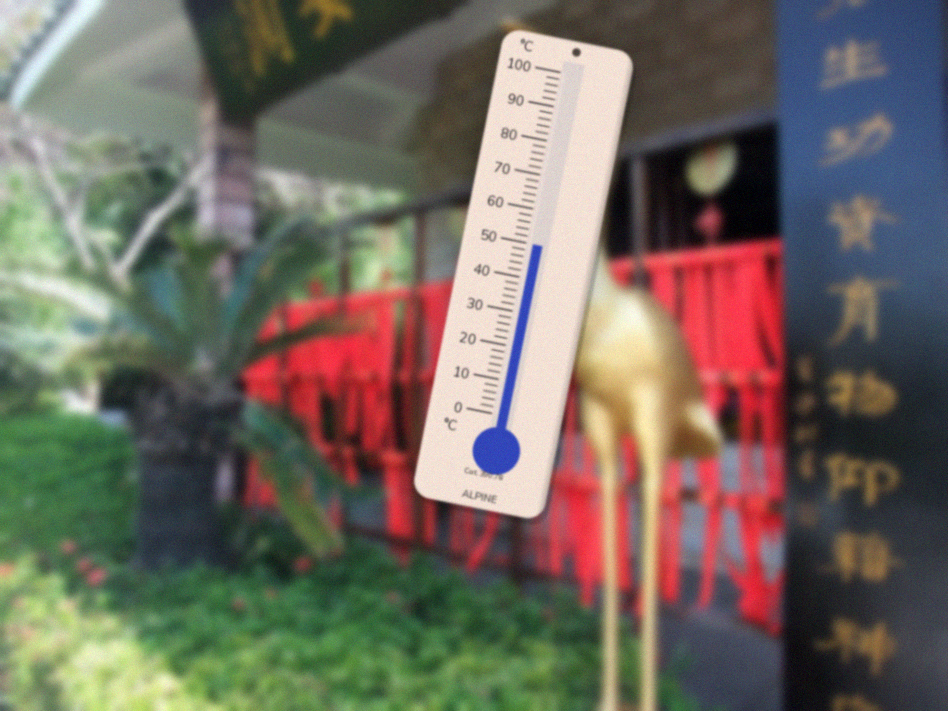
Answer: 50 °C
